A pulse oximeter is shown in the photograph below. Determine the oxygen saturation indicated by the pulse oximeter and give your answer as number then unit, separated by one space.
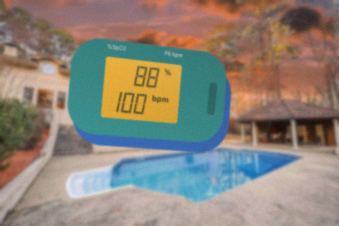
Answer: 88 %
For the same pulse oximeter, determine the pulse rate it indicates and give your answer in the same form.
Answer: 100 bpm
